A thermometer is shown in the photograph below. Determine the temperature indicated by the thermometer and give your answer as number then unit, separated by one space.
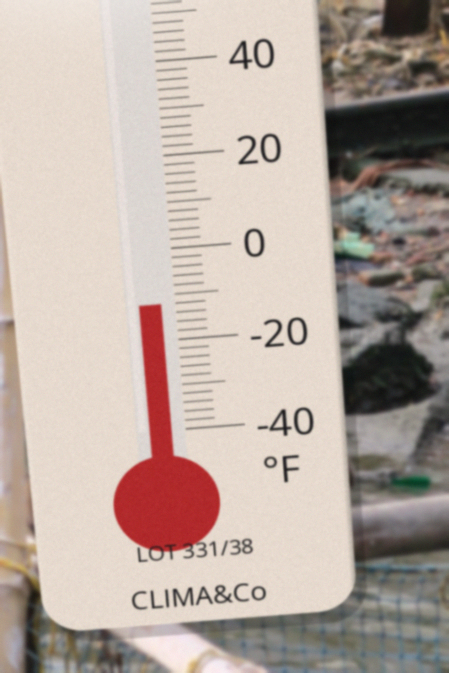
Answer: -12 °F
